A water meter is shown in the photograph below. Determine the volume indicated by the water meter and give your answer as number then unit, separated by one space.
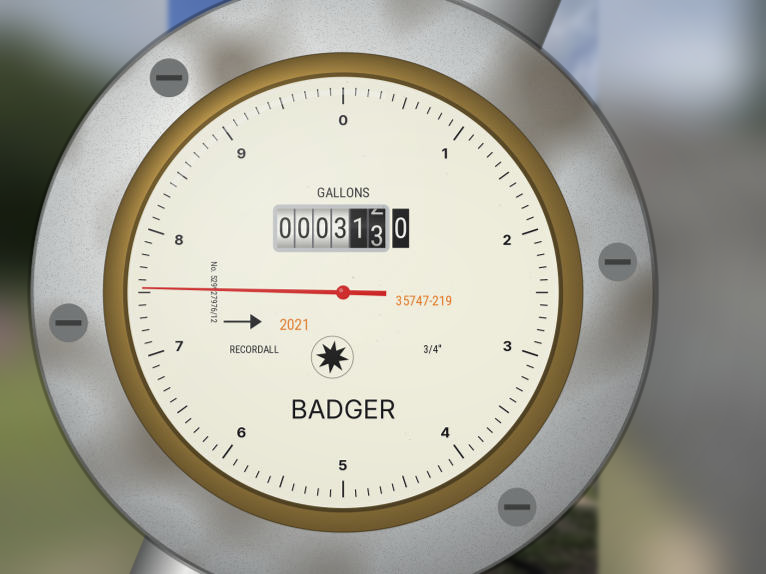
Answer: 3127.5 gal
